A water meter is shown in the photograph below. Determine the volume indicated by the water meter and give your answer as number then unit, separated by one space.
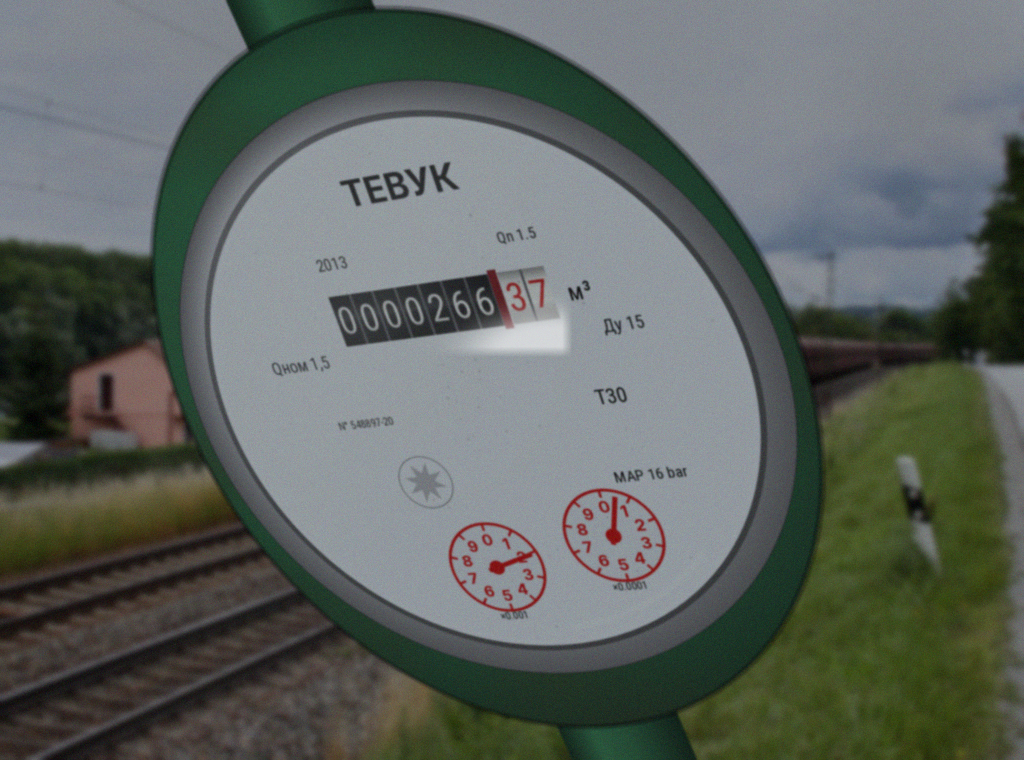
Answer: 266.3720 m³
